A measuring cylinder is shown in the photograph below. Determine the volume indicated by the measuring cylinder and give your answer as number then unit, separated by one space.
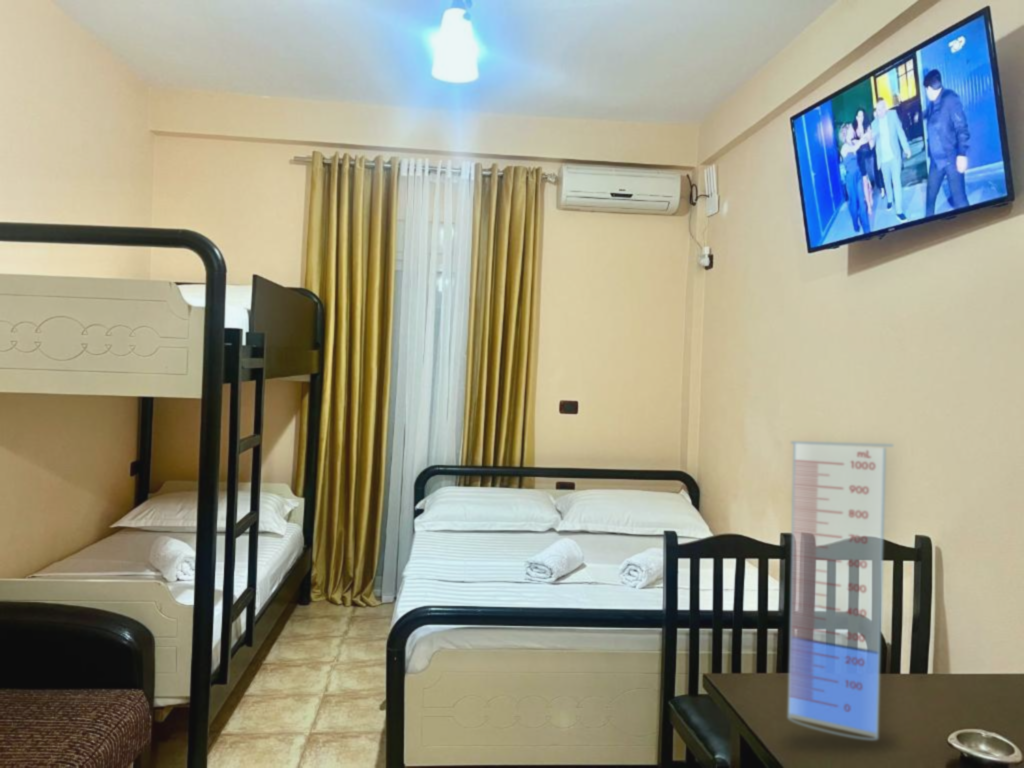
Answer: 250 mL
